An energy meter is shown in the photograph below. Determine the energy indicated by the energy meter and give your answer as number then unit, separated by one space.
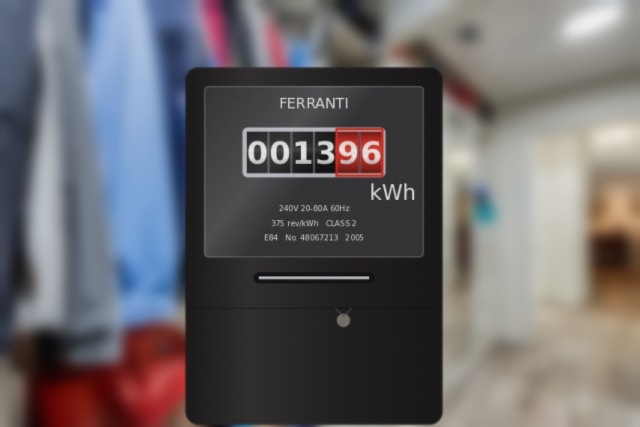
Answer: 13.96 kWh
